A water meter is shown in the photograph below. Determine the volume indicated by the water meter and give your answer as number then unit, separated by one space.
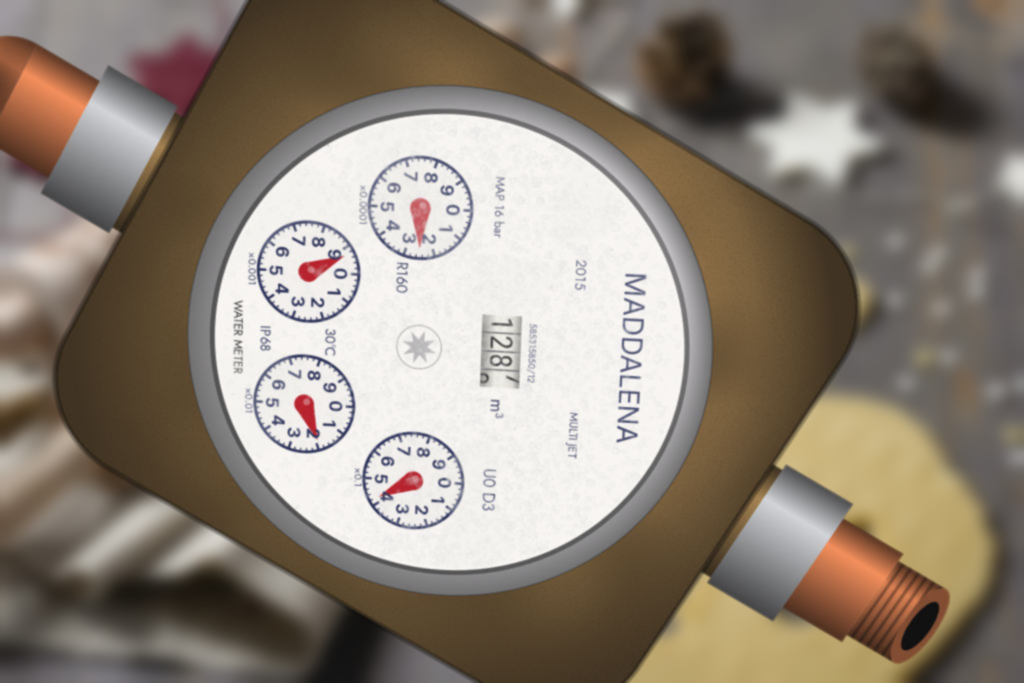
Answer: 1287.4192 m³
